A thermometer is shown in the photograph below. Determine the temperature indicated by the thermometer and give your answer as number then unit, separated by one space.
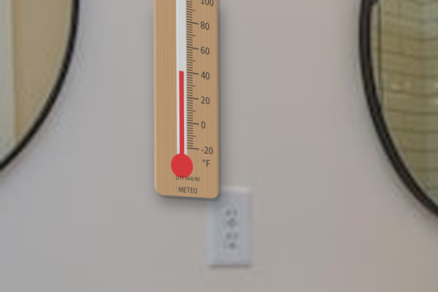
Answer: 40 °F
